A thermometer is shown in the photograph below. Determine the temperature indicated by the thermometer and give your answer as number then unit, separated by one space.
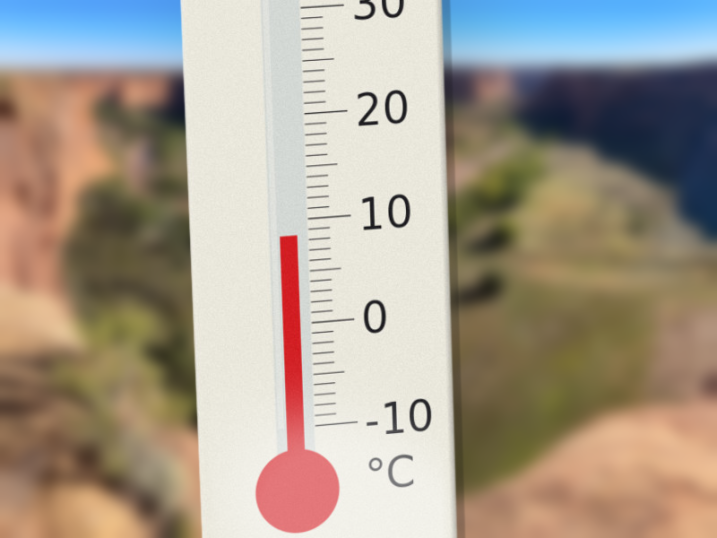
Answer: 8.5 °C
